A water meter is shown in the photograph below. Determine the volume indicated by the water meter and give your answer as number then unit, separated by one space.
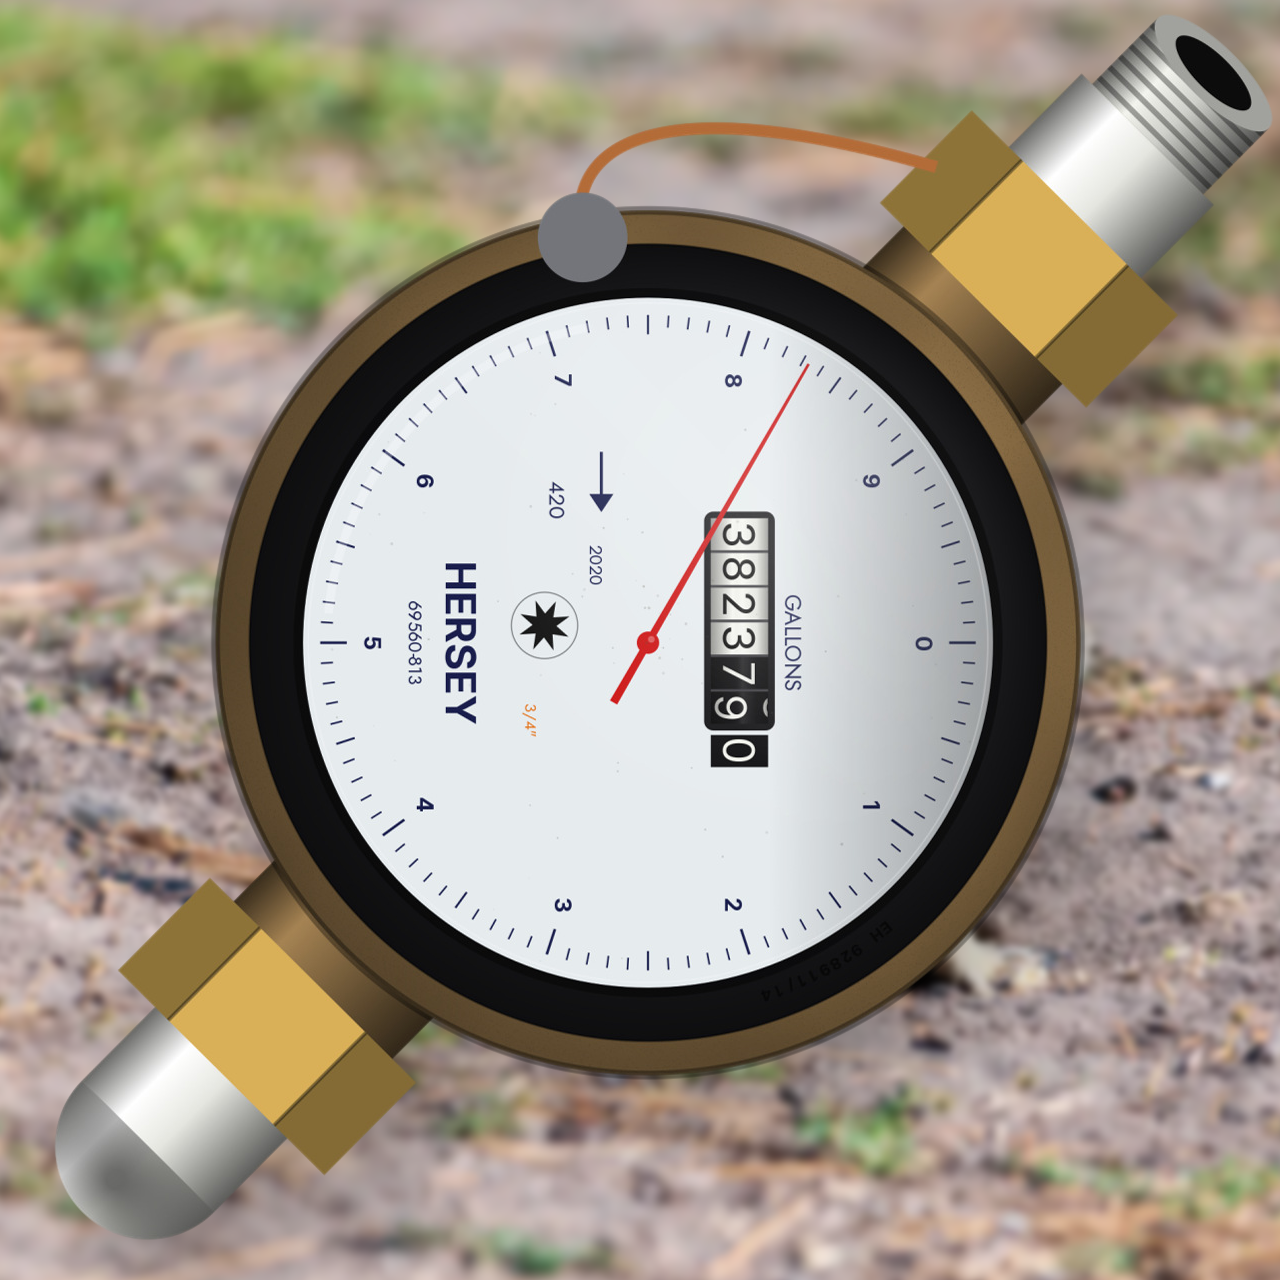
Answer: 3823788.3 gal
